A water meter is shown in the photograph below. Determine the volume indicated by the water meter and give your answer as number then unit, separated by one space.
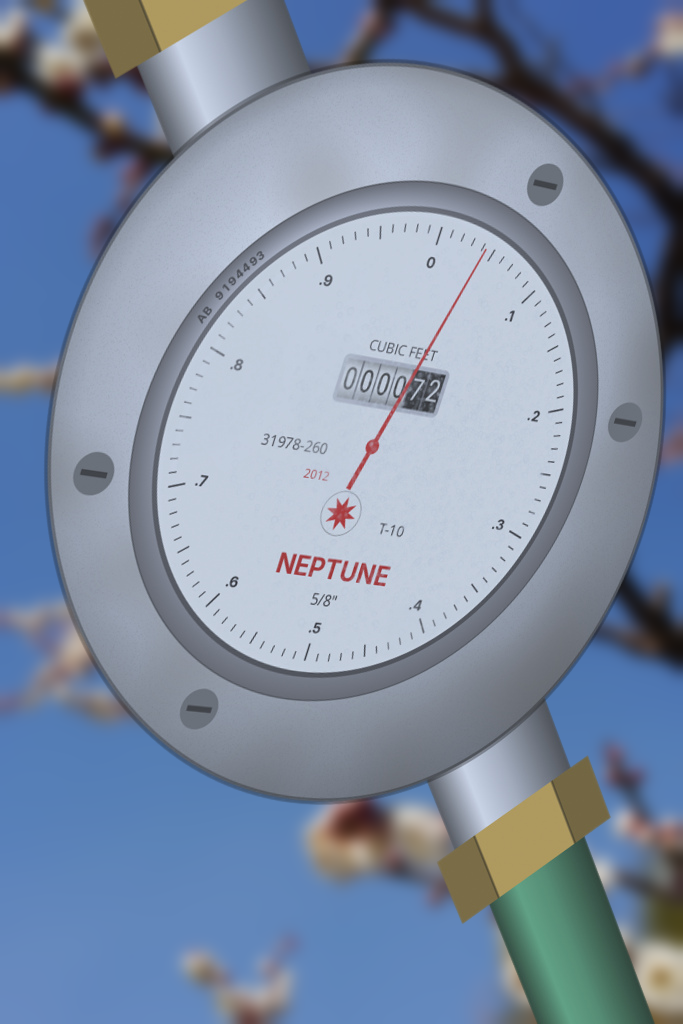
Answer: 72.04 ft³
